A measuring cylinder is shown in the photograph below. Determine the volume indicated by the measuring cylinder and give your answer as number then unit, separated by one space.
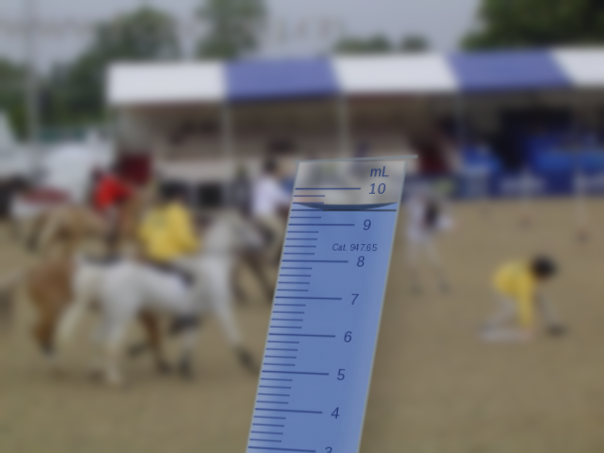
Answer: 9.4 mL
